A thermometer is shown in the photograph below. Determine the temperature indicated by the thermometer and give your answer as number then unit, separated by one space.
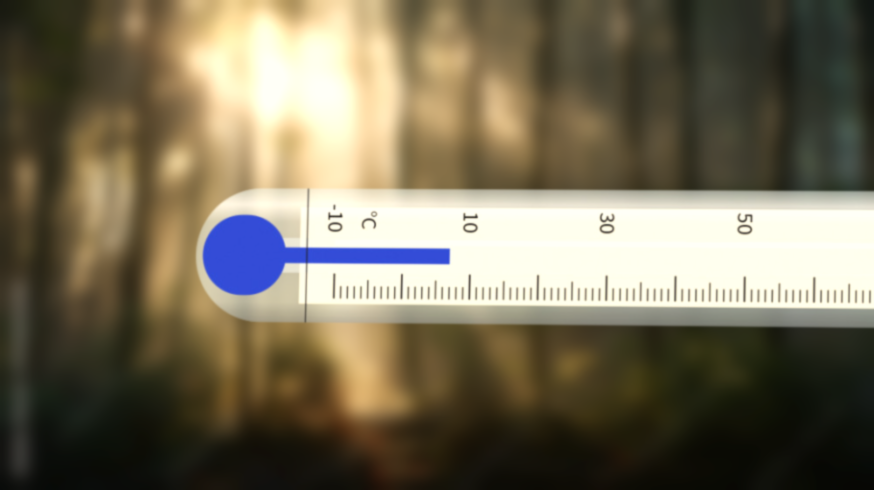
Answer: 7 °C
